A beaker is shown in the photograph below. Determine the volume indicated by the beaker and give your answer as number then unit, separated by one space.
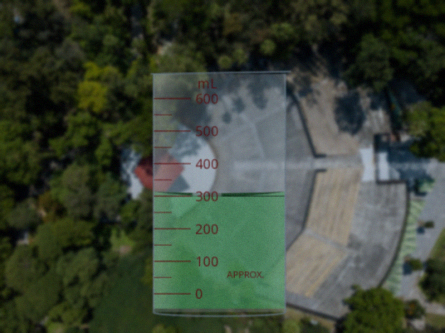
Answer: 300 mL
